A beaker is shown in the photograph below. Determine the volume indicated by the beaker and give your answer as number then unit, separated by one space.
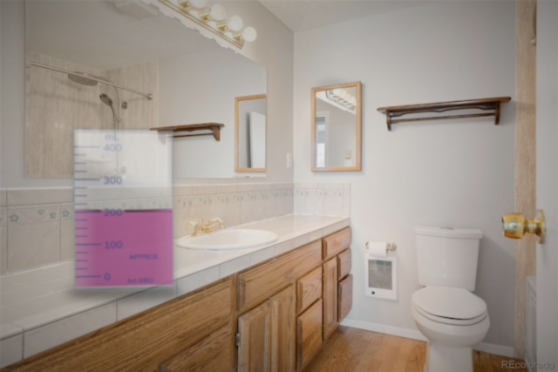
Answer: 200 mL
